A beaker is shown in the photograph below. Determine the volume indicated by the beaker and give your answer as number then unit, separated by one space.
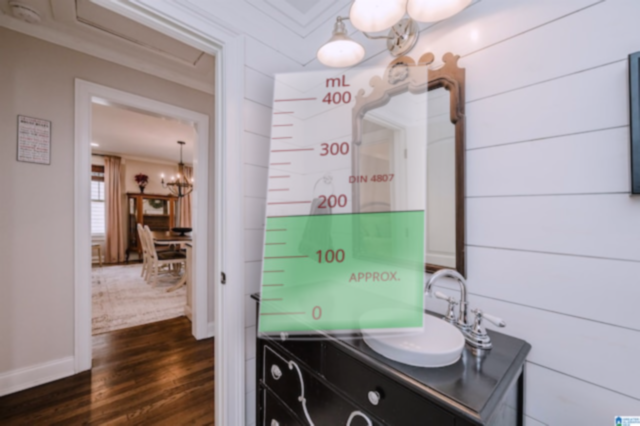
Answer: 175 mL
